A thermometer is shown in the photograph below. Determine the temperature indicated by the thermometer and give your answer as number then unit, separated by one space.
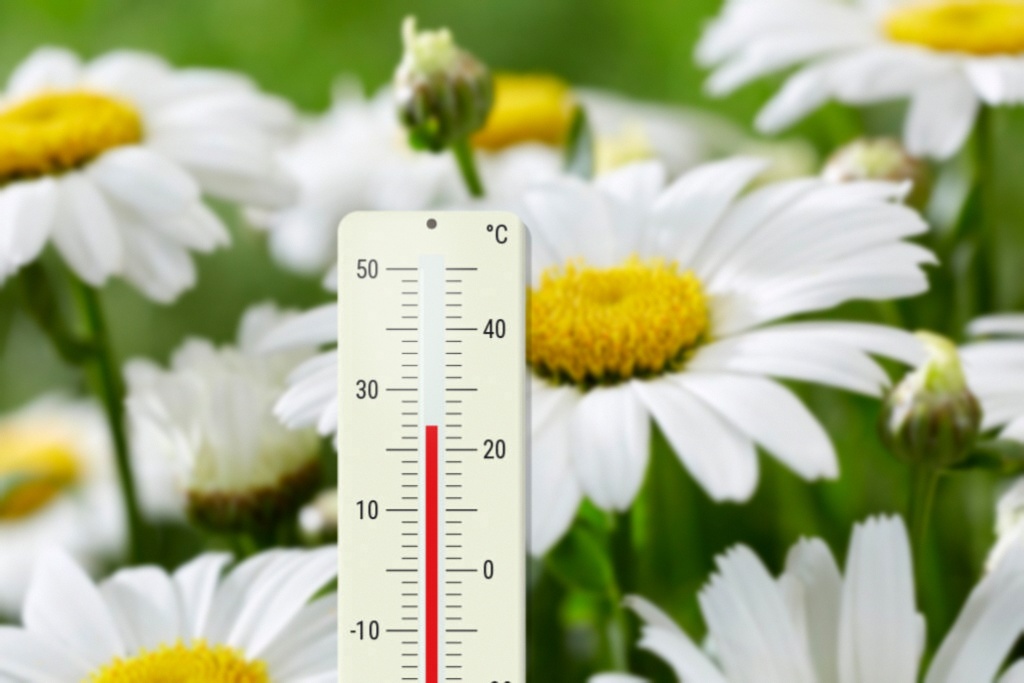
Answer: 24 °C
